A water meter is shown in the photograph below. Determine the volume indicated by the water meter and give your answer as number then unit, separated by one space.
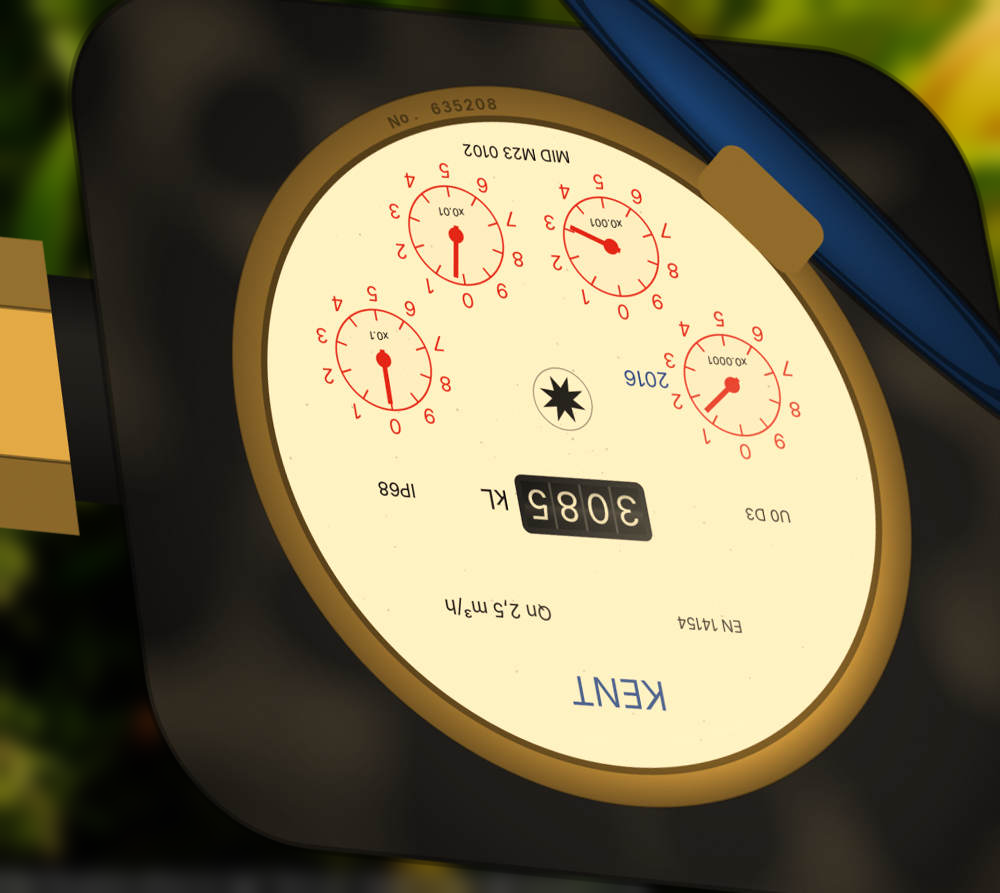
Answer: 3085.0031 kL
